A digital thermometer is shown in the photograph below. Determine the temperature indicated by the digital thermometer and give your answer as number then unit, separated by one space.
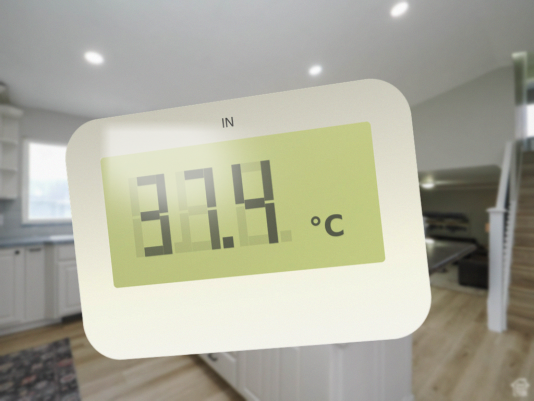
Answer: 37.4 °C
